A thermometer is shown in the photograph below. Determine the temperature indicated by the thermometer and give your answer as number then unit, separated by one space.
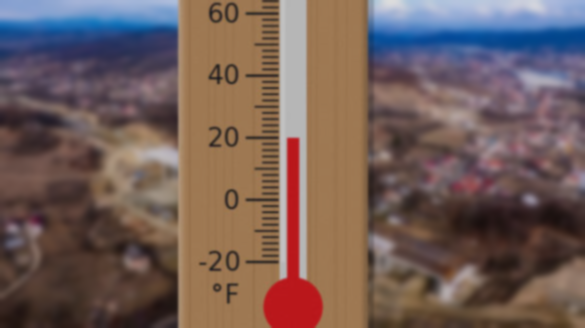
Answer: 20 °F
